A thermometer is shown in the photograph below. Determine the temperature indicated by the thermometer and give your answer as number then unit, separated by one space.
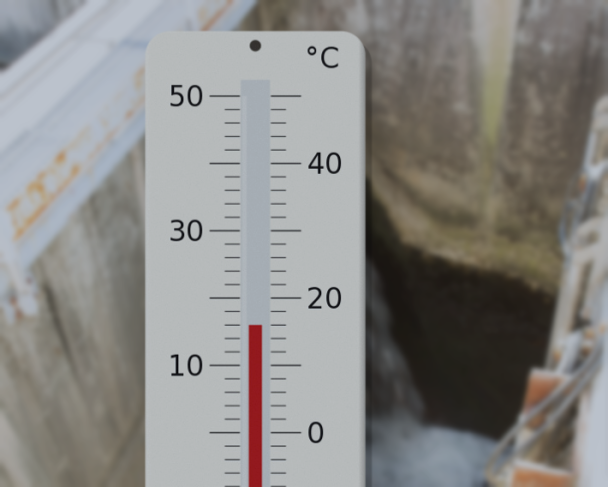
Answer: 16 °C
